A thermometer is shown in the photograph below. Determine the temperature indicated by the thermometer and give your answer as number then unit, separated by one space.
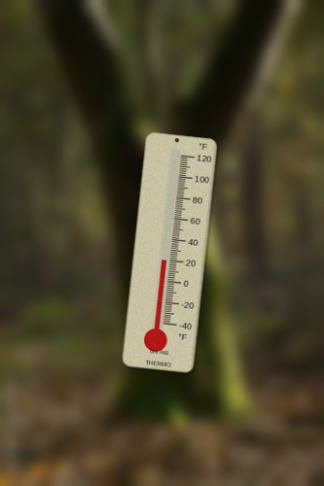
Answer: 20 °F
